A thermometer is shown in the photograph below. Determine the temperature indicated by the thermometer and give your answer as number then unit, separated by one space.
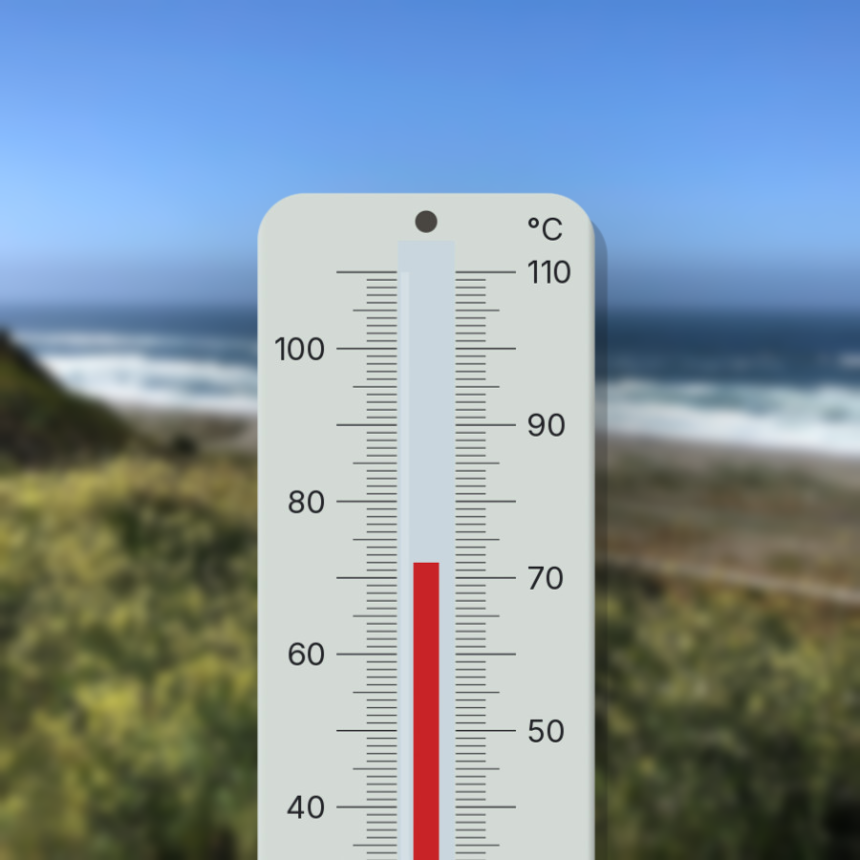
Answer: 72 °C
